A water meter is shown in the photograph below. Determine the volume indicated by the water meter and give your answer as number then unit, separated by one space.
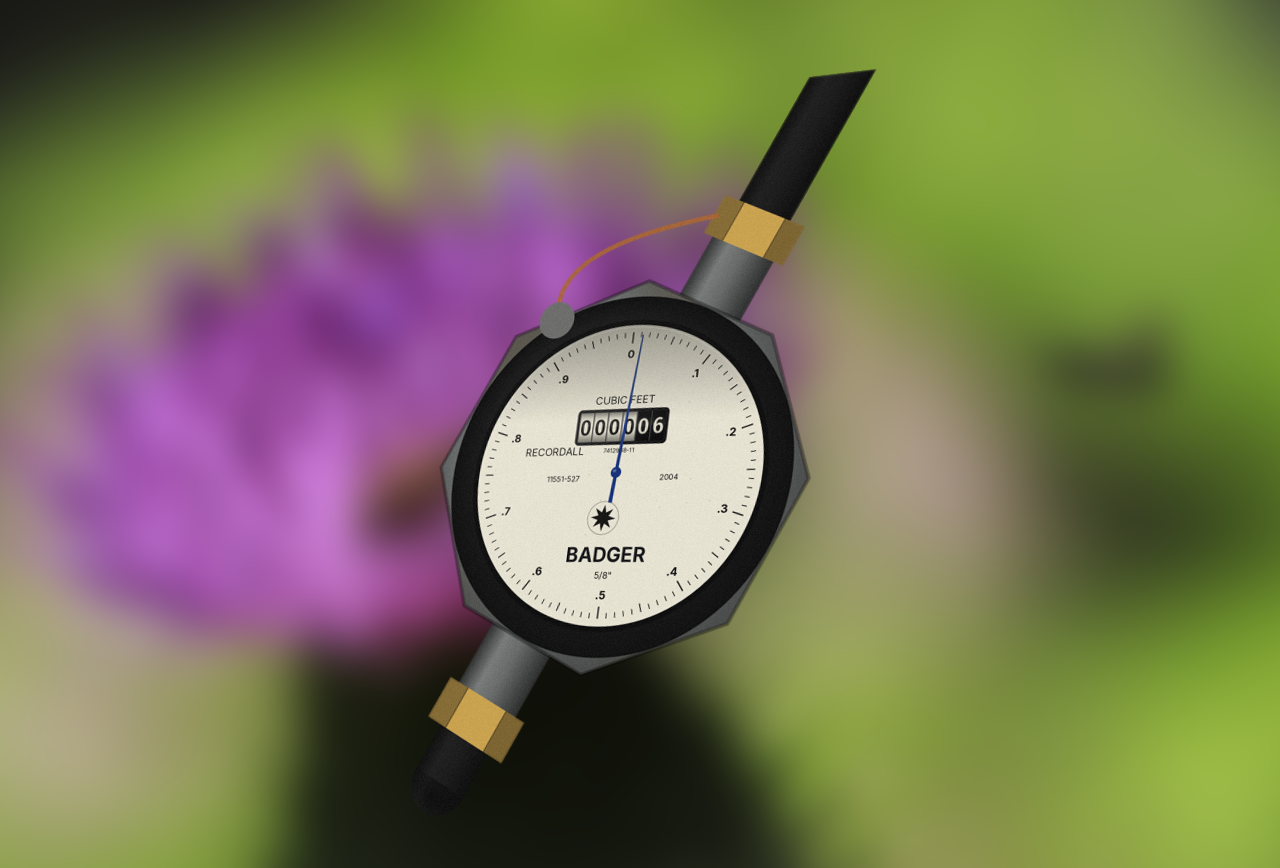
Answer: 6.01 ft³
